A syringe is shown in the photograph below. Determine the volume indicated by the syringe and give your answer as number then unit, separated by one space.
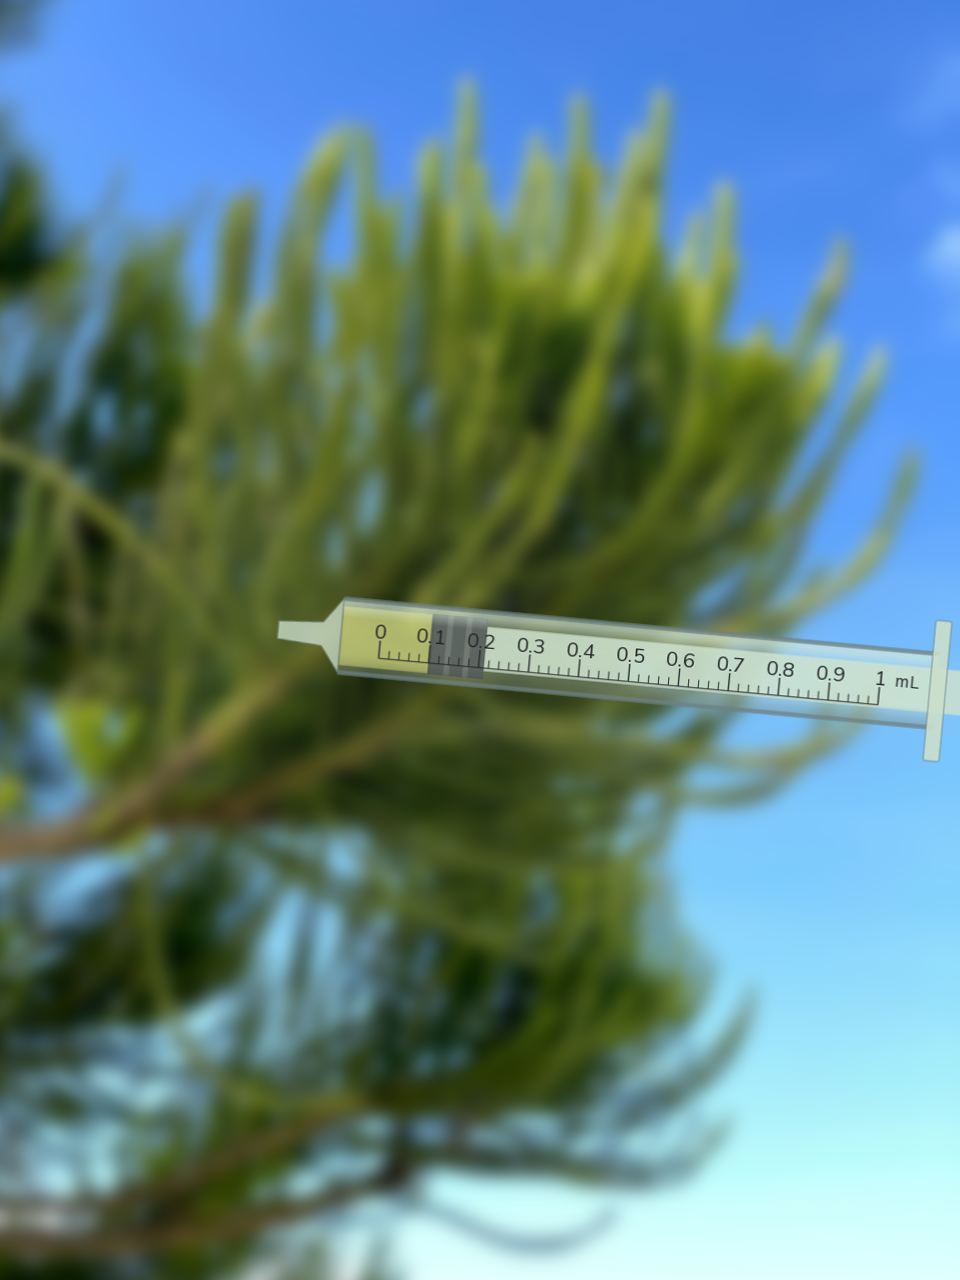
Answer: 0.1 mL
